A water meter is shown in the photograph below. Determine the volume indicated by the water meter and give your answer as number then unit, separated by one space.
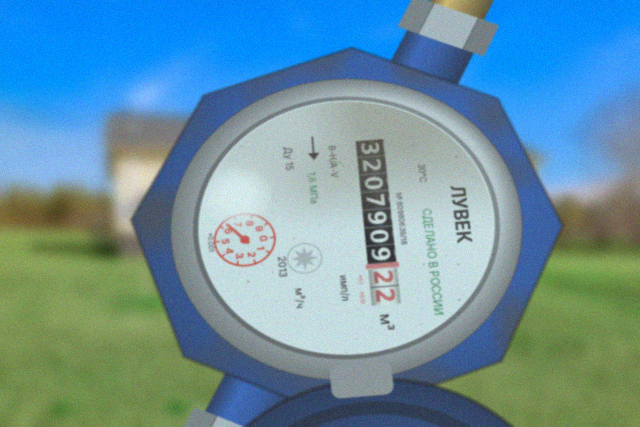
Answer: 3207909.226 m³
